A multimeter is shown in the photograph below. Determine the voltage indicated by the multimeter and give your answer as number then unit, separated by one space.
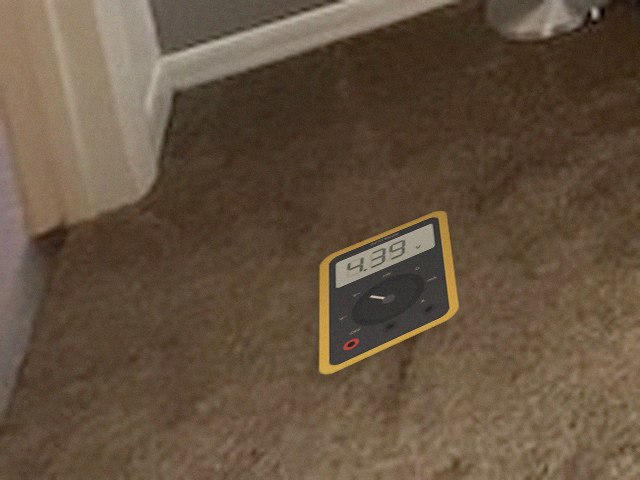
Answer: 4.39 V
